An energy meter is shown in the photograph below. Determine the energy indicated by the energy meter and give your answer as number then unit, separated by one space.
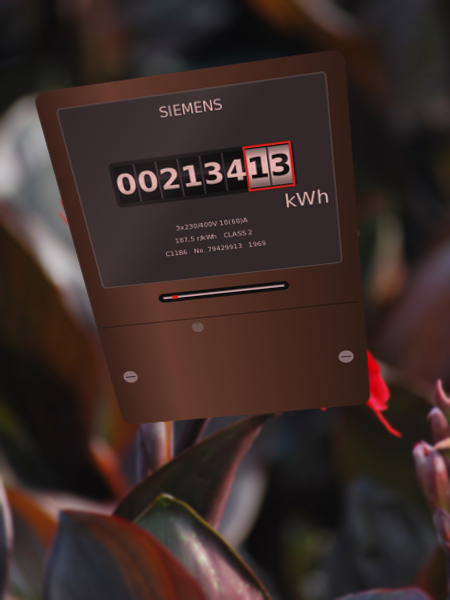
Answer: 2134.13 kWh
